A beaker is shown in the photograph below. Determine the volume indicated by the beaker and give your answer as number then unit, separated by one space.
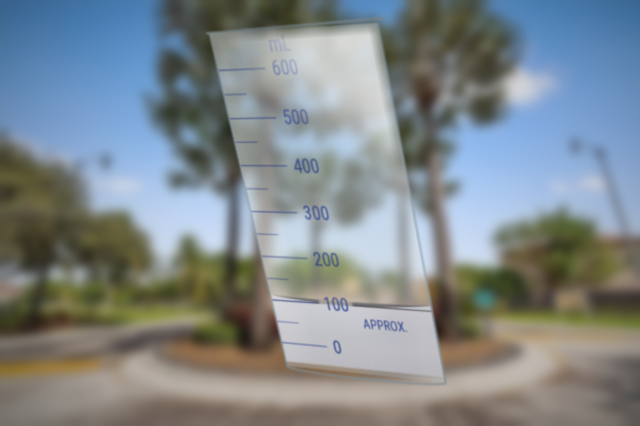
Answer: 100 mL
